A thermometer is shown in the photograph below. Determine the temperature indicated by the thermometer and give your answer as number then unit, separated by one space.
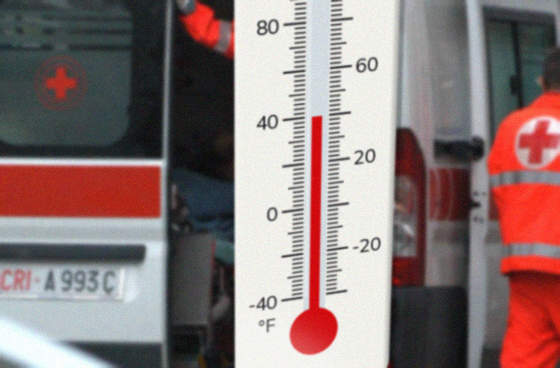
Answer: 40 °F
